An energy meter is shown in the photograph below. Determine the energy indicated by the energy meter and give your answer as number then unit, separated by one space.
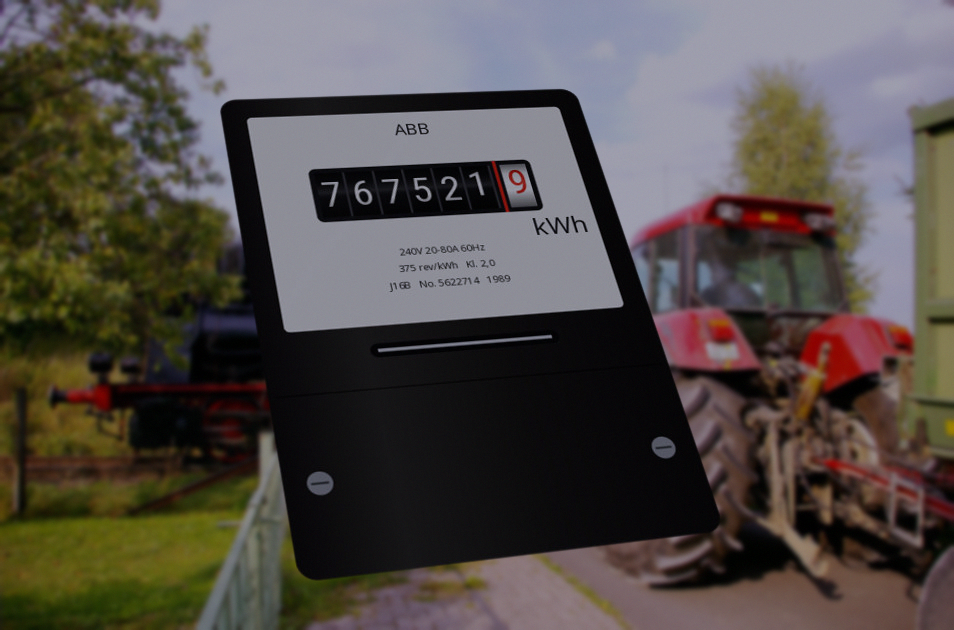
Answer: 767521.9 kWh
